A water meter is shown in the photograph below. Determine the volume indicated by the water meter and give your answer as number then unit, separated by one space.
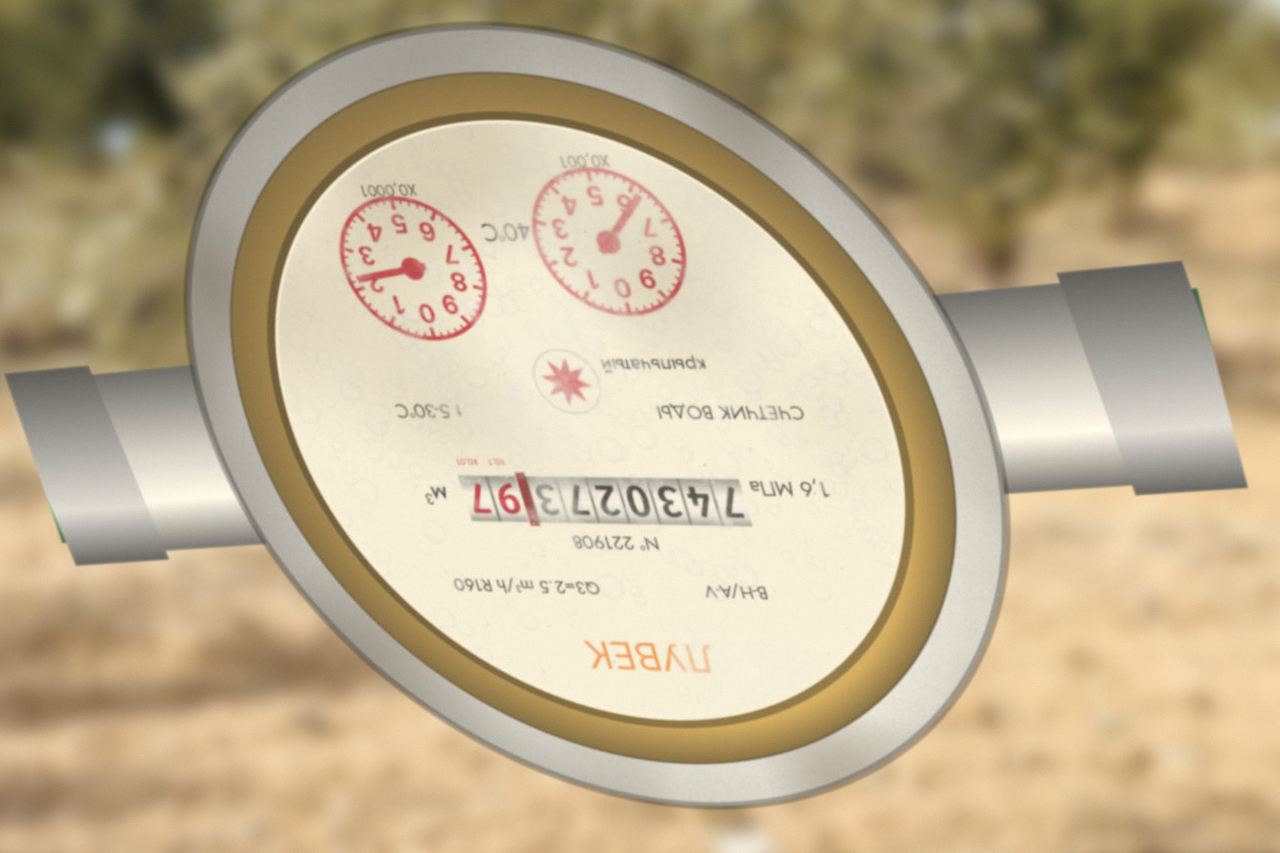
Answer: 7430273.9762 m³
